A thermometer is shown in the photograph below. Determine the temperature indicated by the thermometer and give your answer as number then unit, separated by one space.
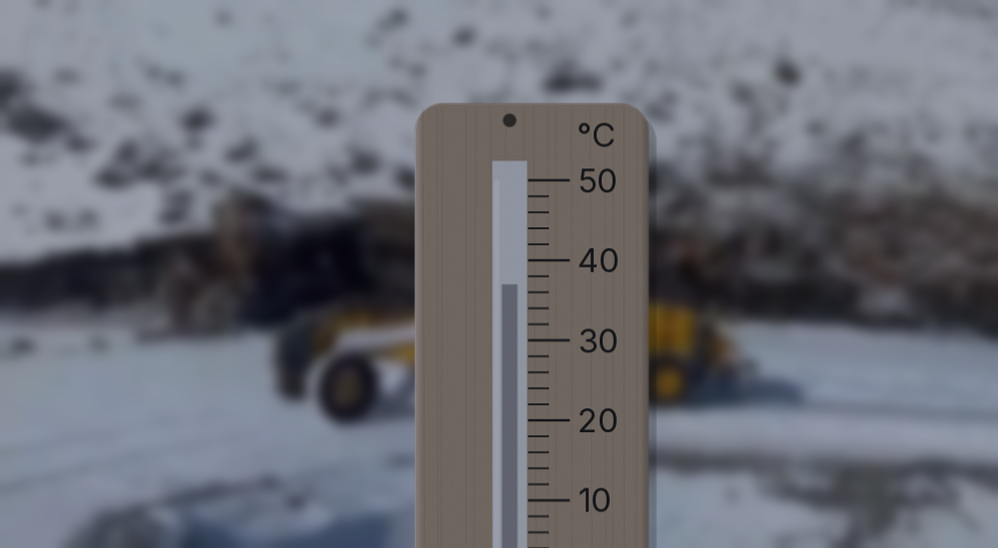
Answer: 37 °C
